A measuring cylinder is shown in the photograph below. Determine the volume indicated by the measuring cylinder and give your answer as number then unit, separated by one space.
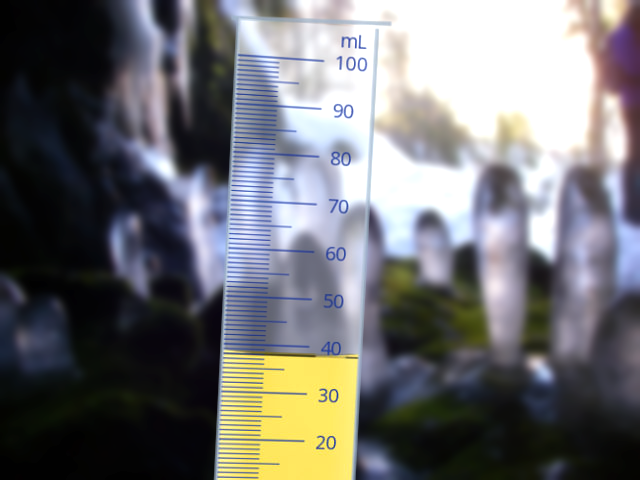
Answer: 38 mL
